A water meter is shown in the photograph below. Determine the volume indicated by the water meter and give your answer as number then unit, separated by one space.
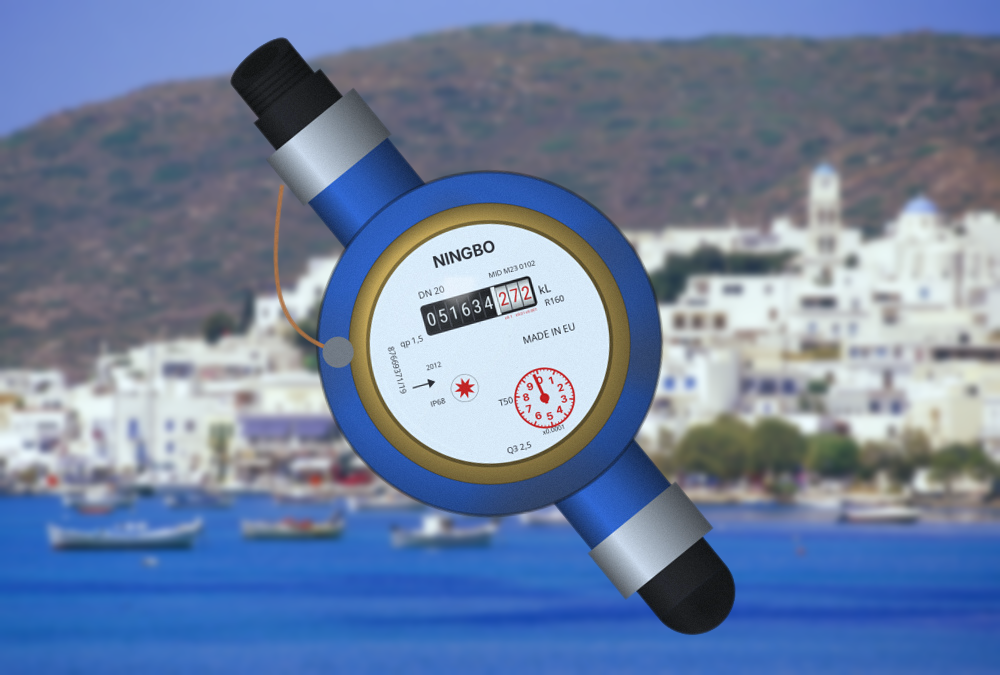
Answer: 51634.2719 kL
